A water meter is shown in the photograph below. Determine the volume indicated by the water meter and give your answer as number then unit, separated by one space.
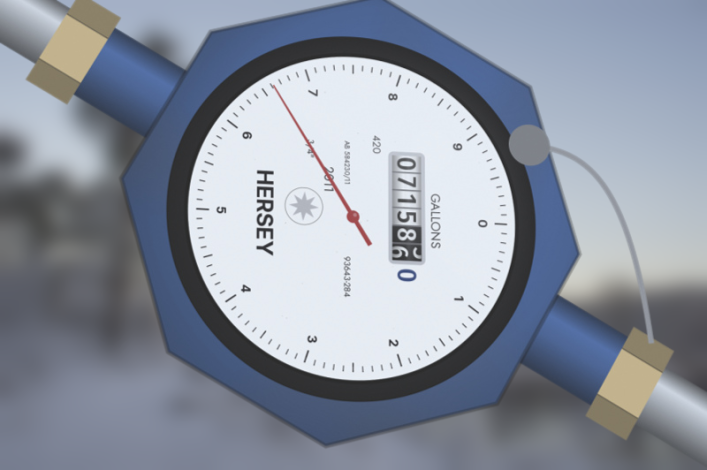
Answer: 715856.6 gal
